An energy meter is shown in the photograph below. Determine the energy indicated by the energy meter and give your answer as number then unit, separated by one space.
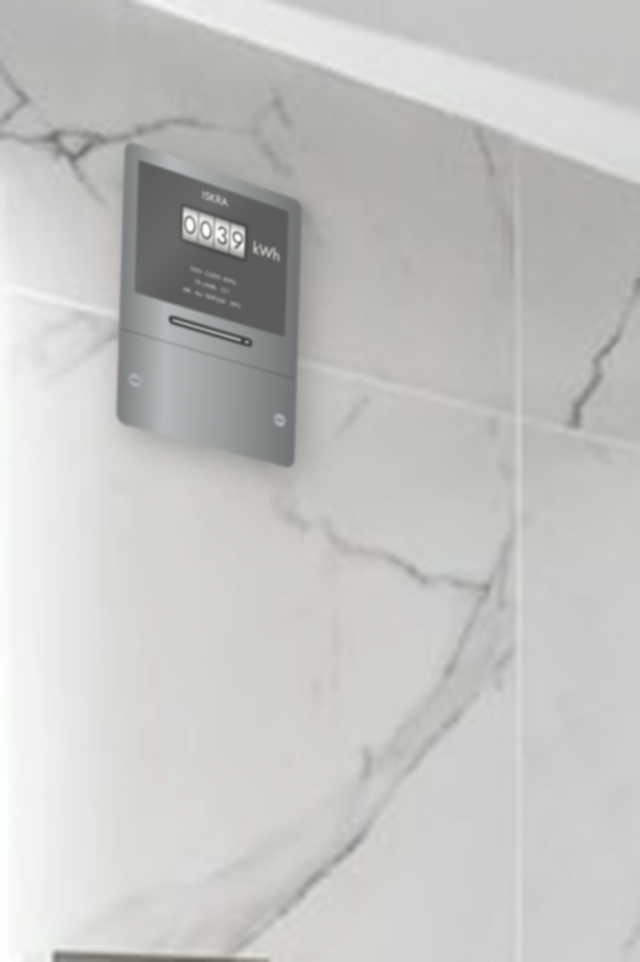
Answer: 39 kWh
